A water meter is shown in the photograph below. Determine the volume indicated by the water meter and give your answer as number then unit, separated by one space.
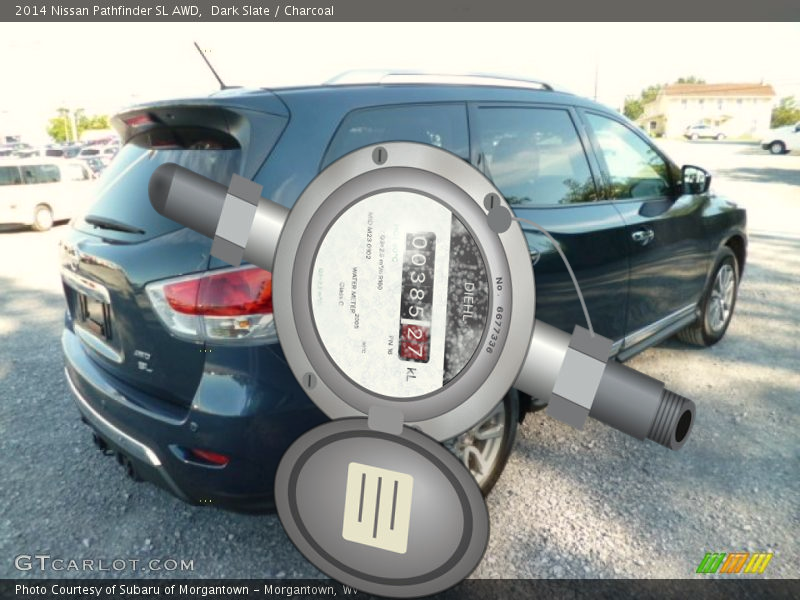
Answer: 385.27 kL
